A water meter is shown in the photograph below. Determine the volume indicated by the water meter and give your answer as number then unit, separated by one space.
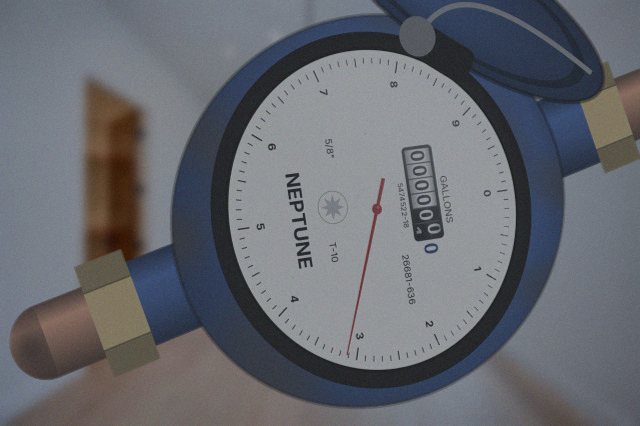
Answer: 3.1 gal
